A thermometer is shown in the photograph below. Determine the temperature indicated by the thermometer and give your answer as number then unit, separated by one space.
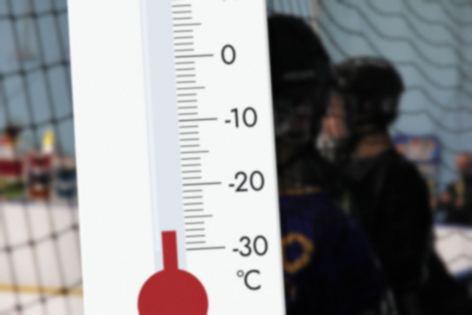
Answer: -27 °C
